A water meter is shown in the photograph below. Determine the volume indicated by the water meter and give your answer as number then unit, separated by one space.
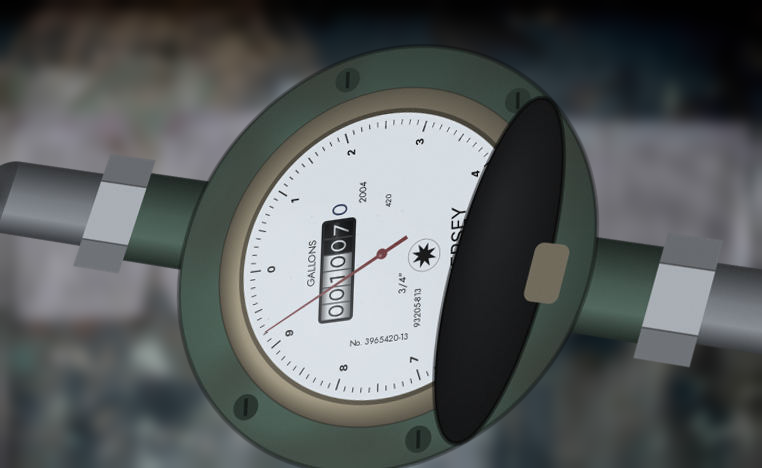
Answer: 10069.2 gal
